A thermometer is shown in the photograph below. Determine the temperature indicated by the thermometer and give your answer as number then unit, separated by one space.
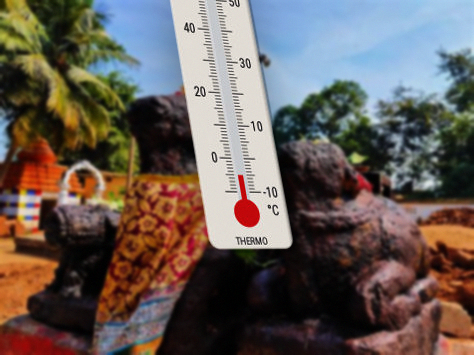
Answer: -5 °C
